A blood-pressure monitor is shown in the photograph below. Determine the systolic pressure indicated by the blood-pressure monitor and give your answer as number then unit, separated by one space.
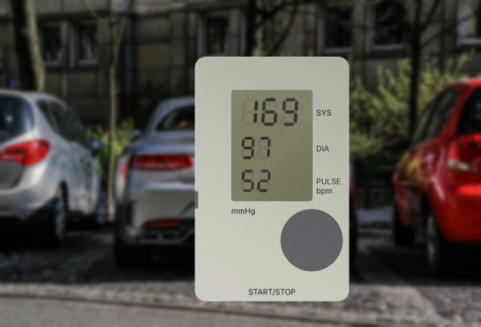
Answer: 169 mmHg
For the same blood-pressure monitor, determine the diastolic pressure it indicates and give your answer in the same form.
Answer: 97 mmHg
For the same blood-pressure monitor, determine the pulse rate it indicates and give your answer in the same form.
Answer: 52 bpm
